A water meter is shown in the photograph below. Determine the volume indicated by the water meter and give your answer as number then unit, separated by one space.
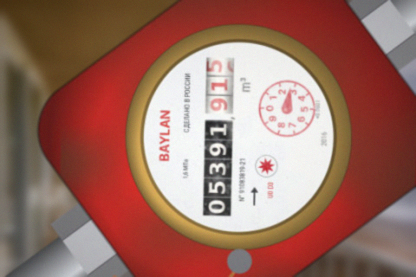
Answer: 5391.9152 m³
